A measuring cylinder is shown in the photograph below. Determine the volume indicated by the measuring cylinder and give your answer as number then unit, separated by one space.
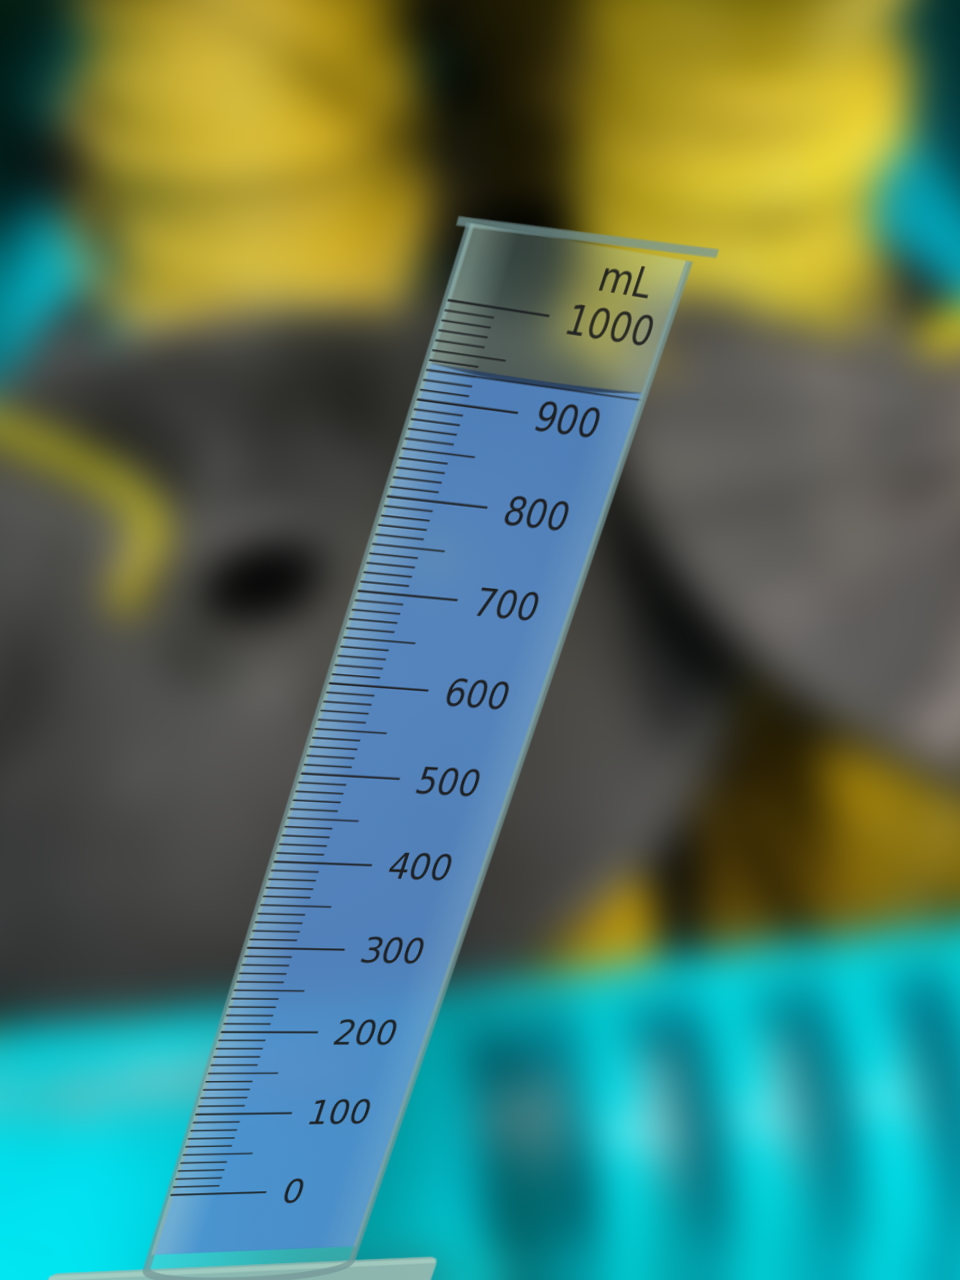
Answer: 930 mL
